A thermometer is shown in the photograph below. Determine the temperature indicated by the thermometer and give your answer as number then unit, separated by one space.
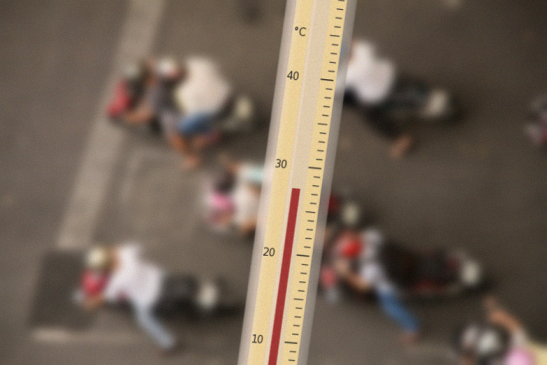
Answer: 27.5 °C
